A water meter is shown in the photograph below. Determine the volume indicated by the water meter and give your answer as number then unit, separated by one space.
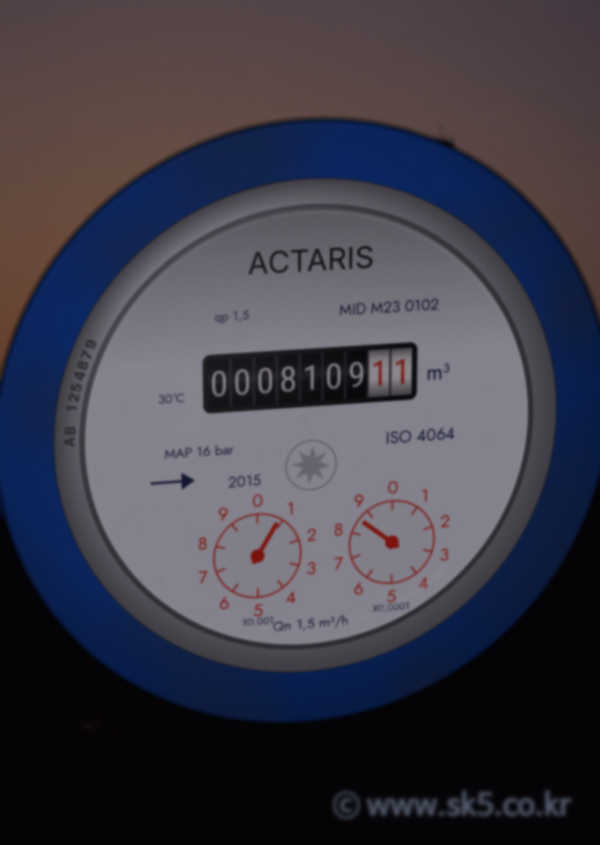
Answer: 8109.1108 m³
